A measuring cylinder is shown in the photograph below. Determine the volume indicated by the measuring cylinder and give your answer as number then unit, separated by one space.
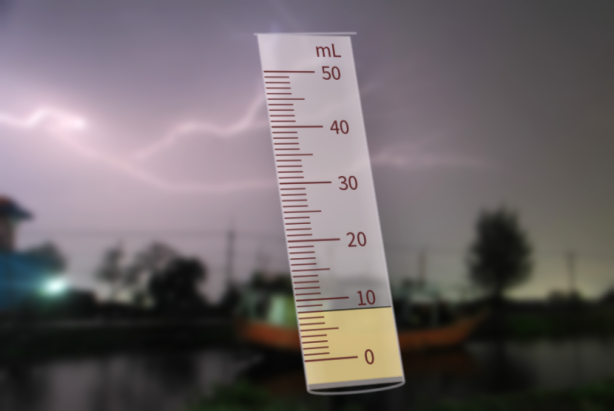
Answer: 8 mL
